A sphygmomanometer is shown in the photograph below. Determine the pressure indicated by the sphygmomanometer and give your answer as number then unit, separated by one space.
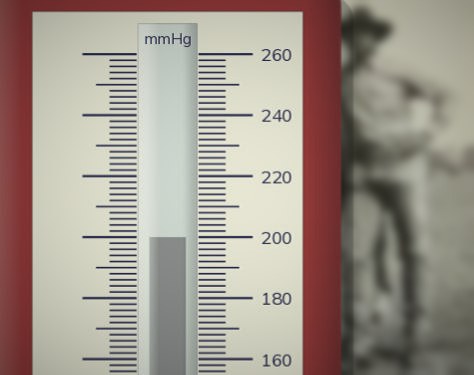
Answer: 200 mmHg
